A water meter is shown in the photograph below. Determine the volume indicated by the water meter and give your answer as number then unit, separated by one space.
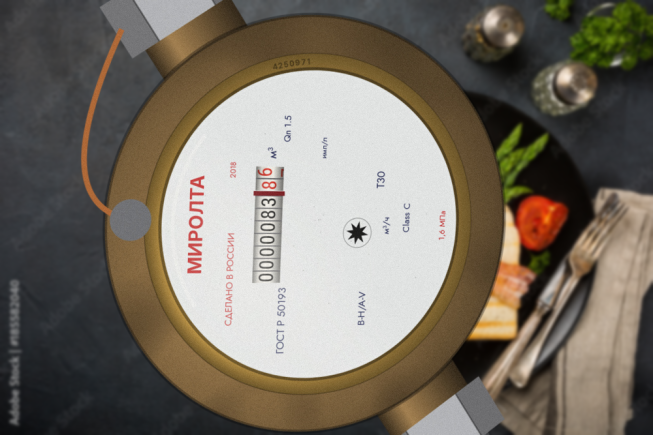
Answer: 83.86 m³
